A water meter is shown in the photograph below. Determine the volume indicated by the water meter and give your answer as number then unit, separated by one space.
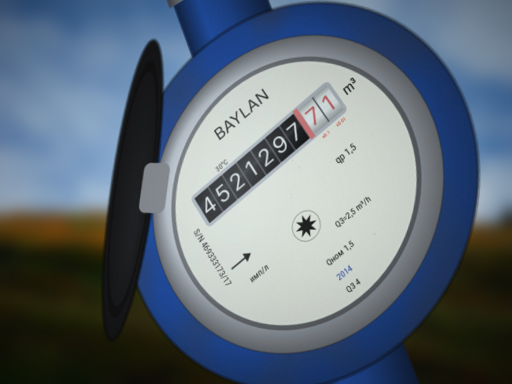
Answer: 4521297.71 m³
